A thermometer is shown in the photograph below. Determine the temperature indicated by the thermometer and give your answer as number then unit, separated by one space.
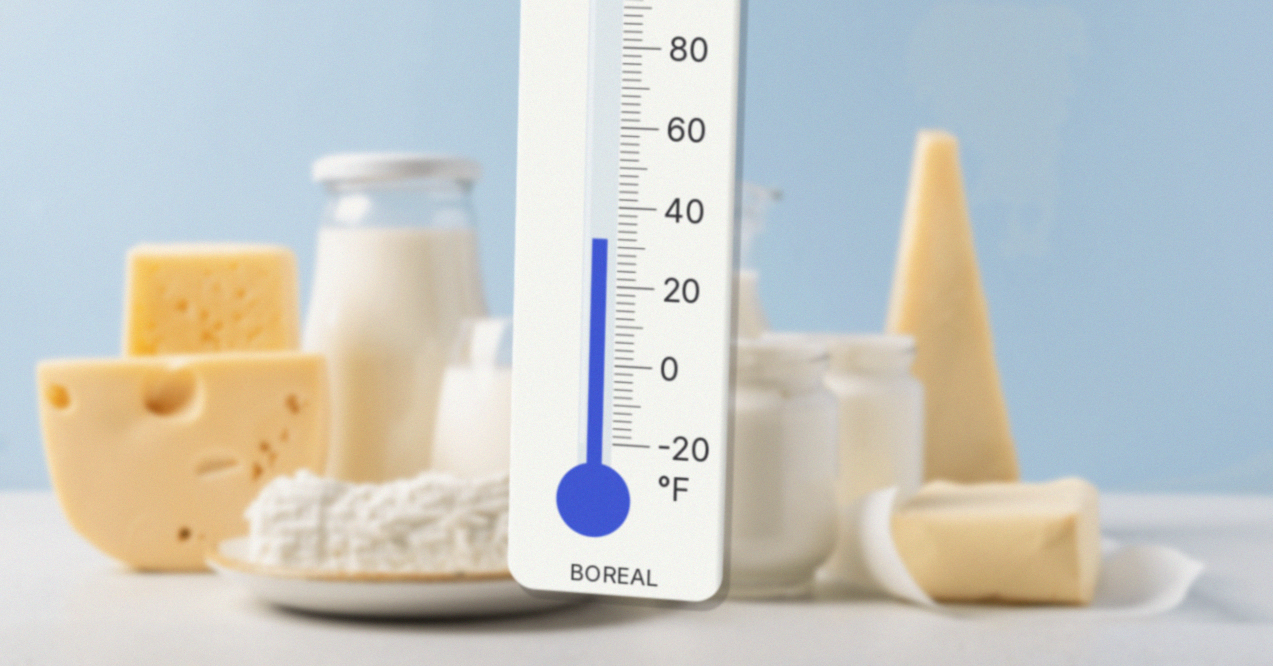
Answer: 32 °F
